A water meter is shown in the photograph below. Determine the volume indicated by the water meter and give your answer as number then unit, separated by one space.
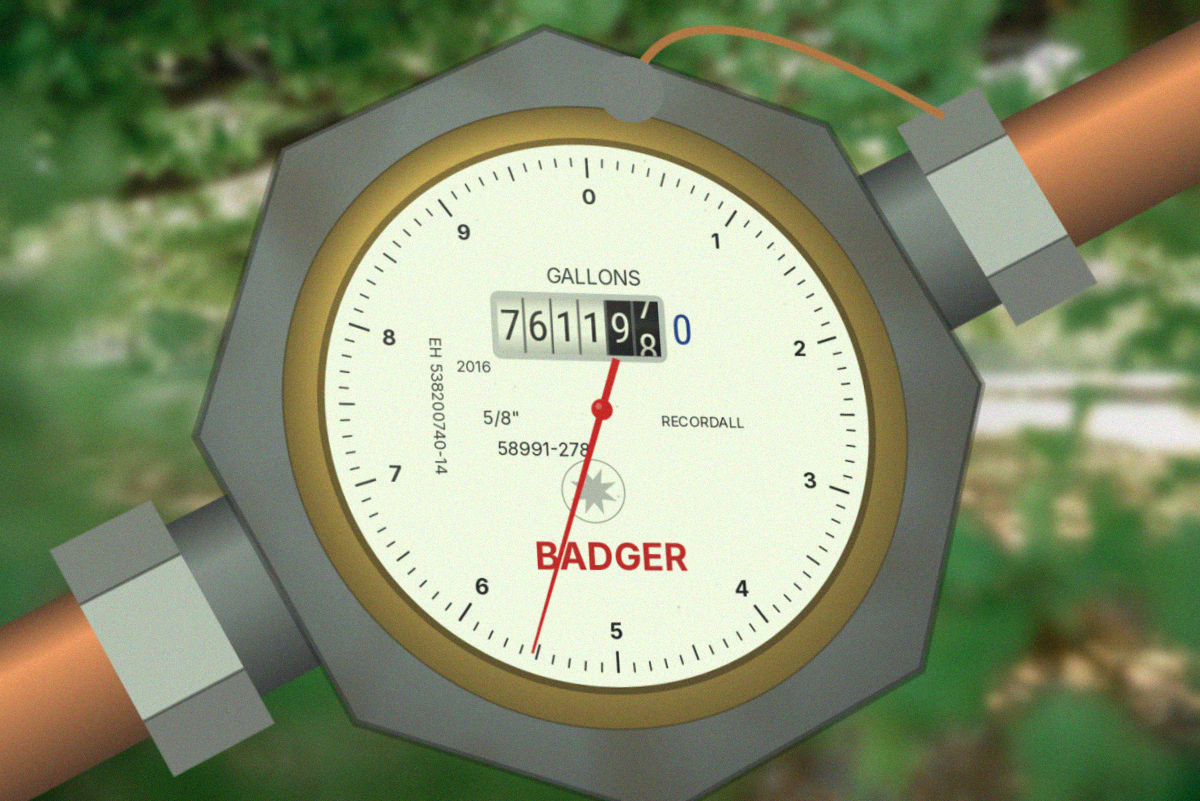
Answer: 7611975.5 gal
